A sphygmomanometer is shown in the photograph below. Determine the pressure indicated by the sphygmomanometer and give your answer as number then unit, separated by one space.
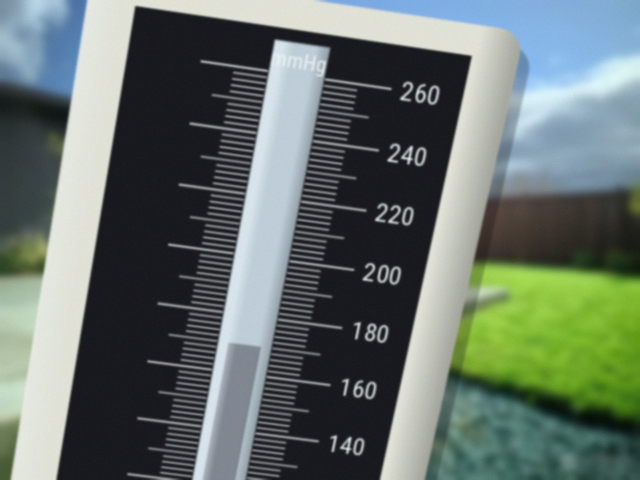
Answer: 170 mmHg
